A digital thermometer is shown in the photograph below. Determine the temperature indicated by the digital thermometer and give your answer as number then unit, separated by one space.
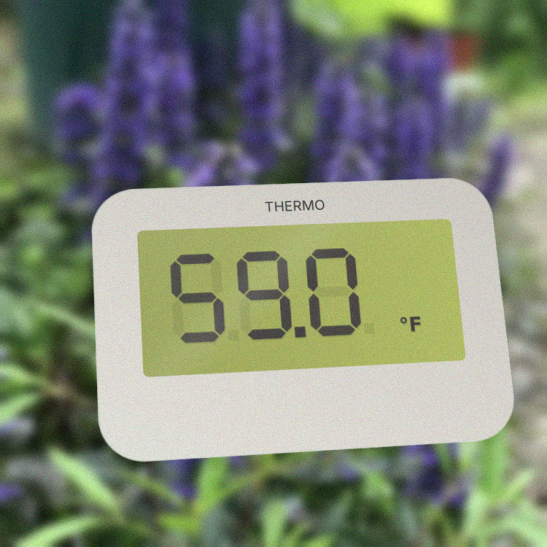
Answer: 59.0 °F
